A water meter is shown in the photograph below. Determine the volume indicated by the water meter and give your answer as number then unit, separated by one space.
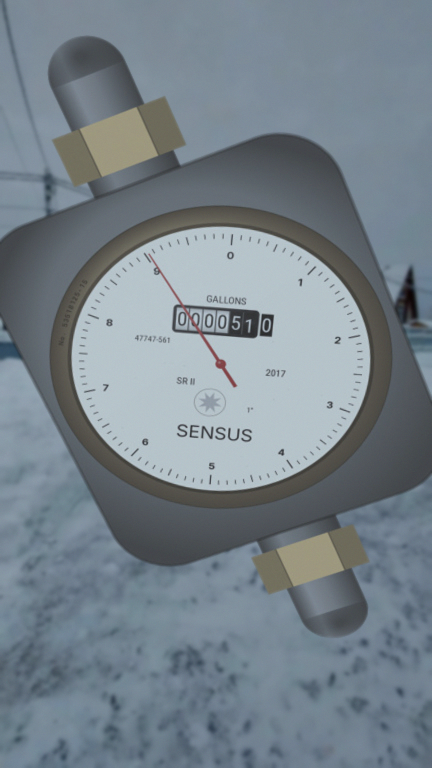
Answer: 509.0 gal
